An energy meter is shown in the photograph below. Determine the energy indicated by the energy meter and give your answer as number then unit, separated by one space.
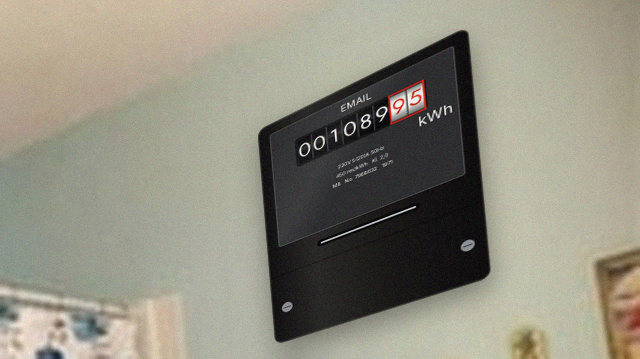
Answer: 1089.95 kWh
